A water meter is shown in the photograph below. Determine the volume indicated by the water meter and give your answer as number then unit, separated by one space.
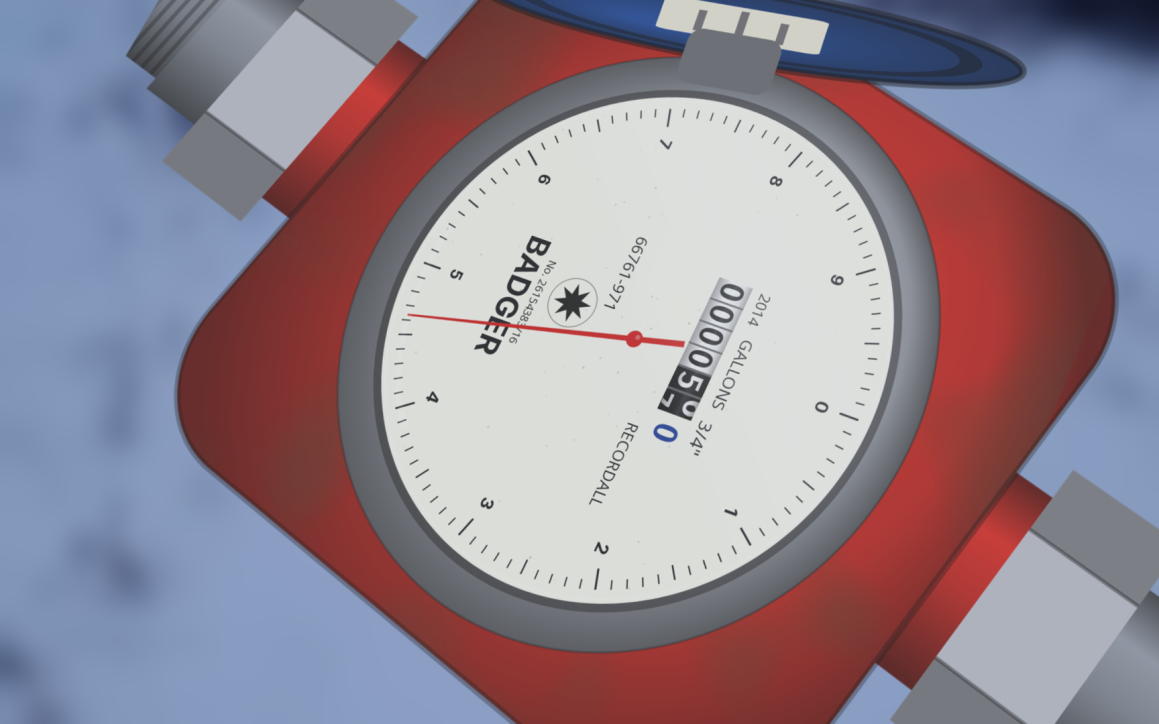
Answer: 564.6 gal
